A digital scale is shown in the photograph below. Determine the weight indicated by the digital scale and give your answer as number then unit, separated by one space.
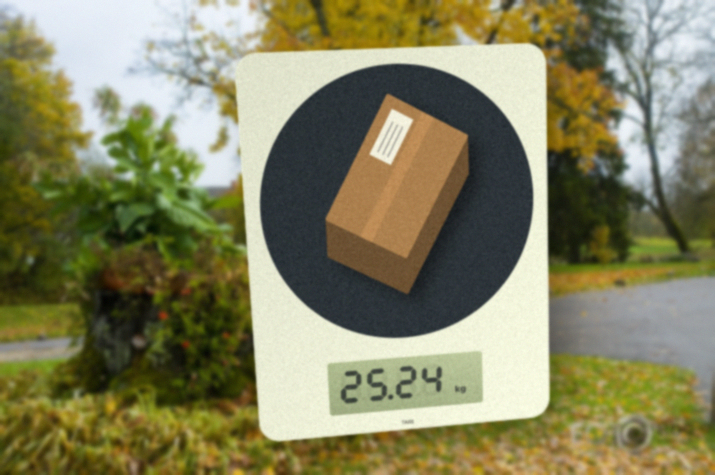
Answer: 25.24 kg
